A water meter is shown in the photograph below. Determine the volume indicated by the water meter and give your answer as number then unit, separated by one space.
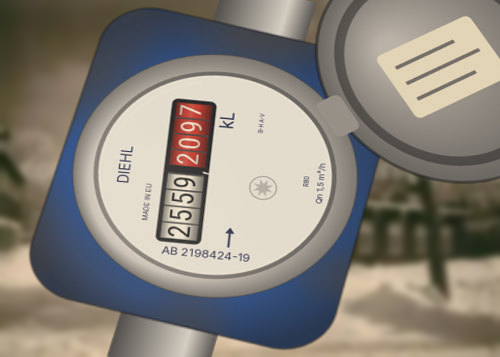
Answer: 2559.2097 kL
